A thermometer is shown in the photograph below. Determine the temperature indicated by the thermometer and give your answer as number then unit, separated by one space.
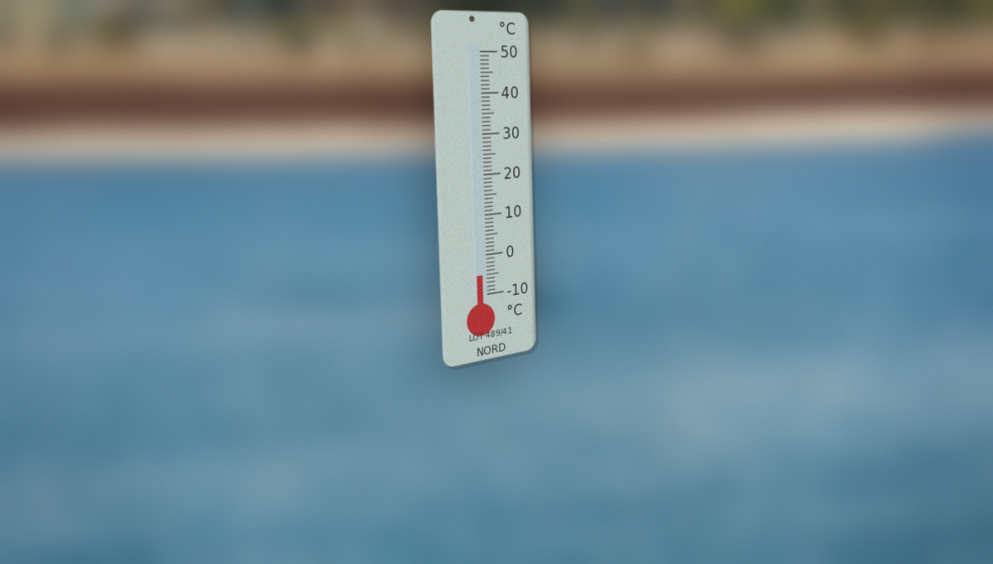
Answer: -5 °C
